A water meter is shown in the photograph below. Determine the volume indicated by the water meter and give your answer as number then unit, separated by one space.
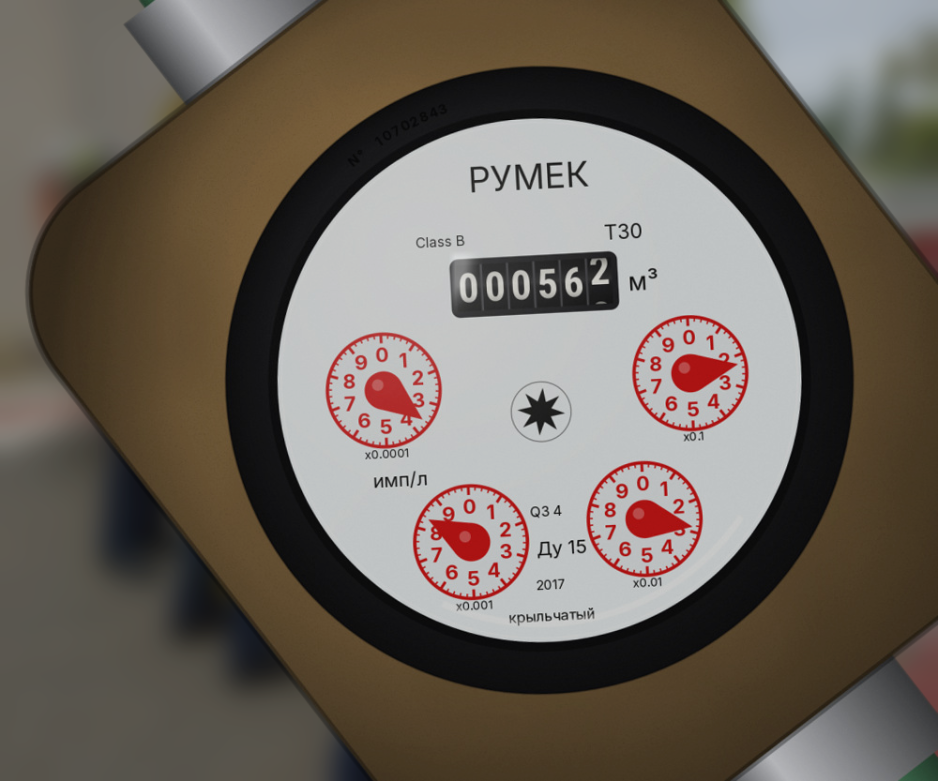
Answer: 562.2283 m³
